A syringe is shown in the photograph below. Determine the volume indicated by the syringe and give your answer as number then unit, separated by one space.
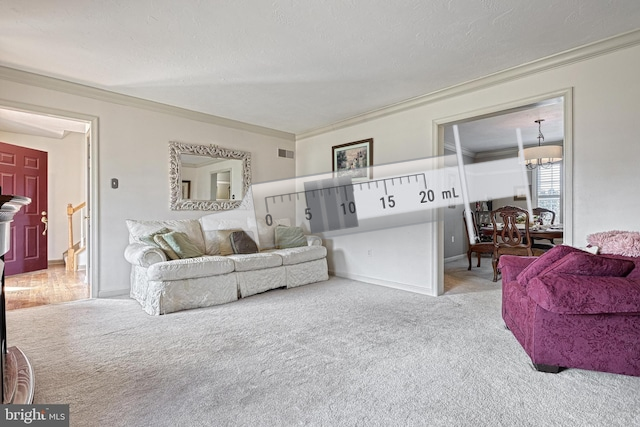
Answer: 5 mL
